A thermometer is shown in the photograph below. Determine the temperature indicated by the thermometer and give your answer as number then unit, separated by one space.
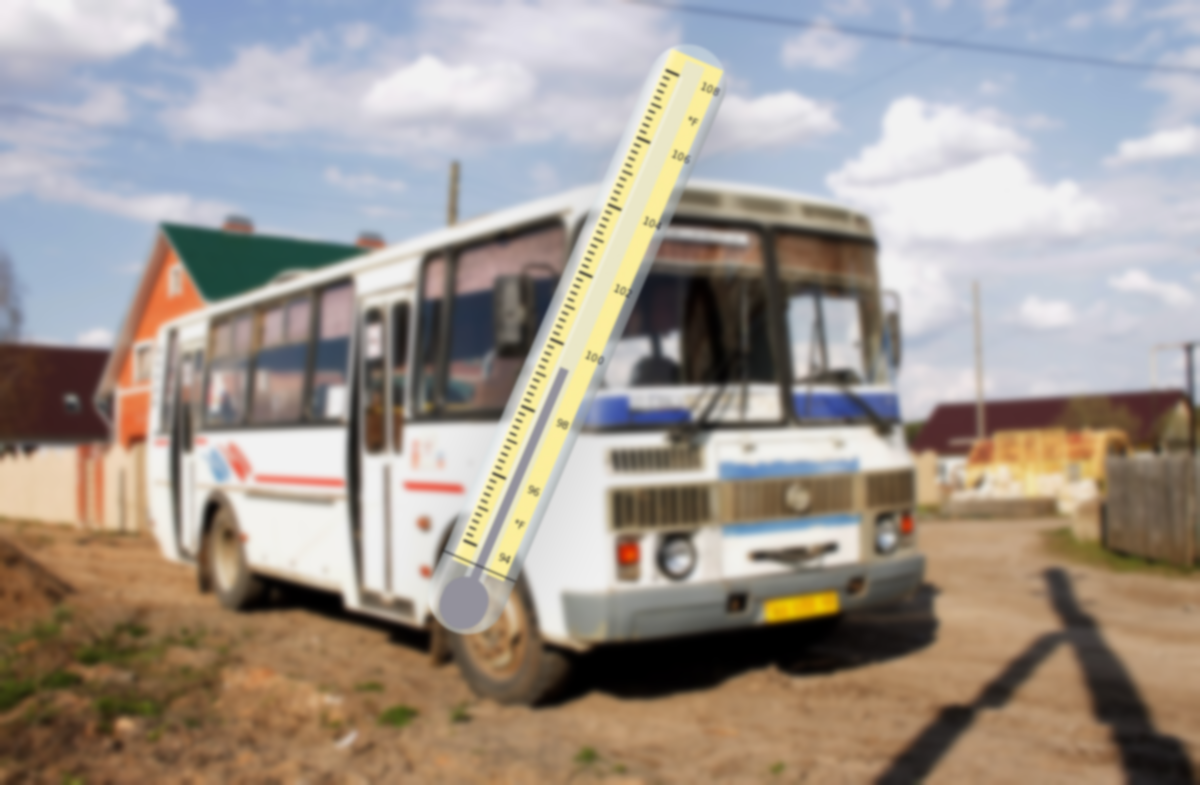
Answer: 99.4 °F
